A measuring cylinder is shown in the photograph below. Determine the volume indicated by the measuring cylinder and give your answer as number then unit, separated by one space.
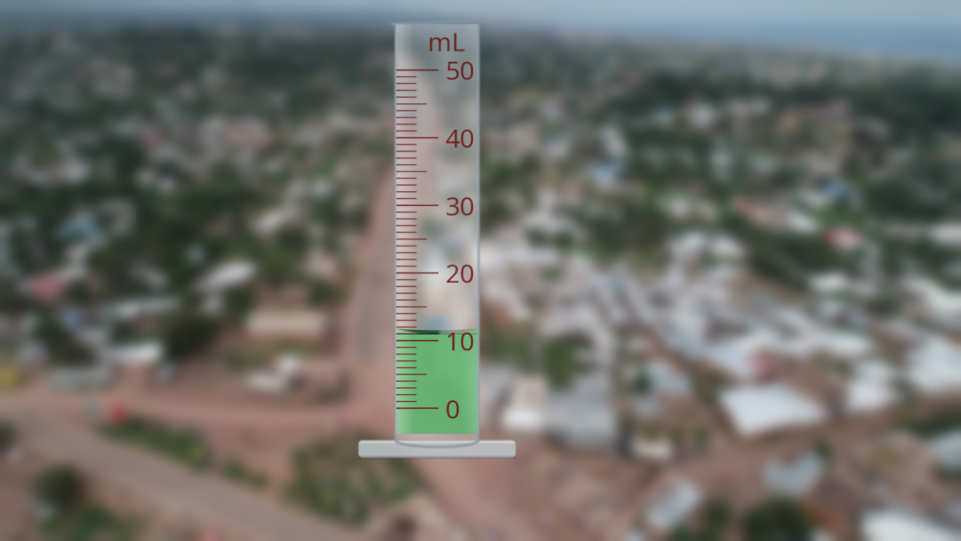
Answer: 11 mL
